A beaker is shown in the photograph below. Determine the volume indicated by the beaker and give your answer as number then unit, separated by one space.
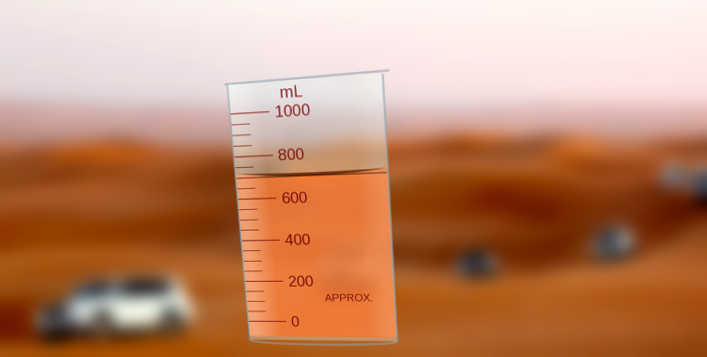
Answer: 700 mL
